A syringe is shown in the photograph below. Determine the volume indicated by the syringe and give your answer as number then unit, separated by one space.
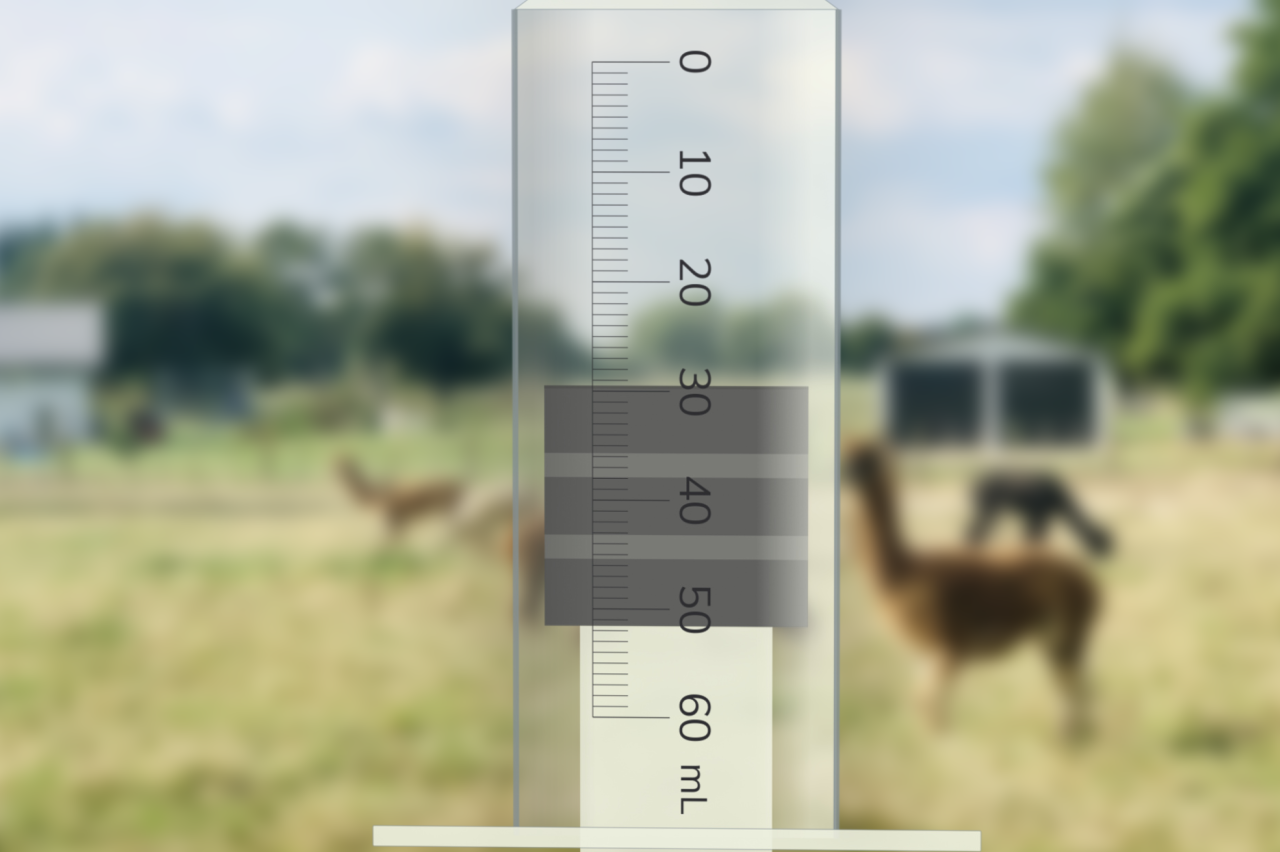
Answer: 29.5 mL
